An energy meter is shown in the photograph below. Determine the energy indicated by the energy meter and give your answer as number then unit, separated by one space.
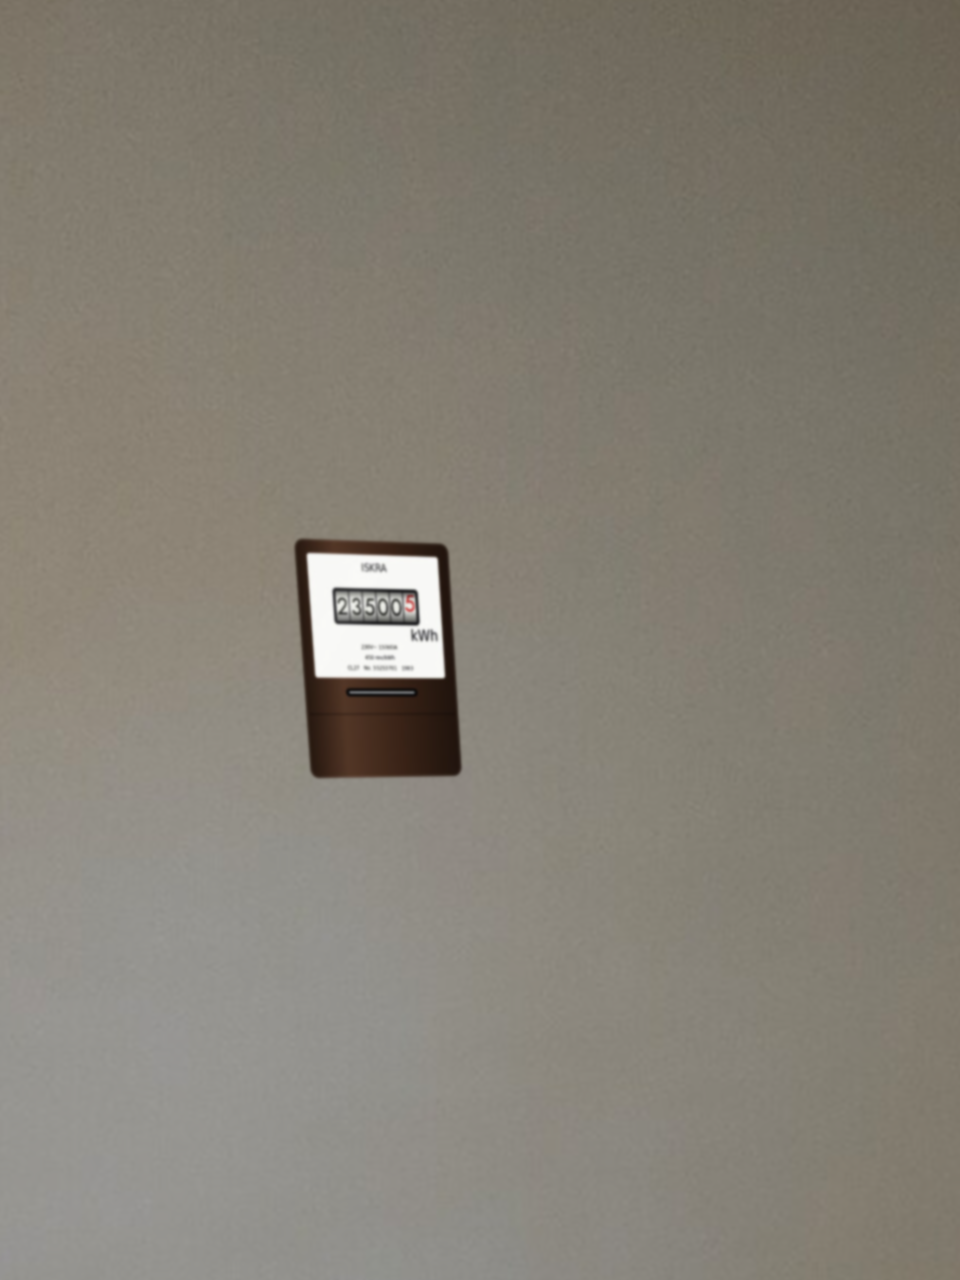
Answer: 23500.5 kWh
